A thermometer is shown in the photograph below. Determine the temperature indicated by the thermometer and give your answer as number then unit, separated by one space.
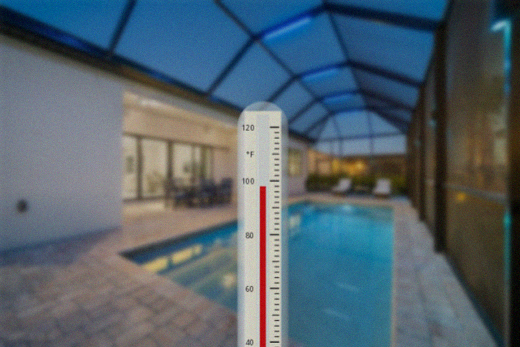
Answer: 98 °F
